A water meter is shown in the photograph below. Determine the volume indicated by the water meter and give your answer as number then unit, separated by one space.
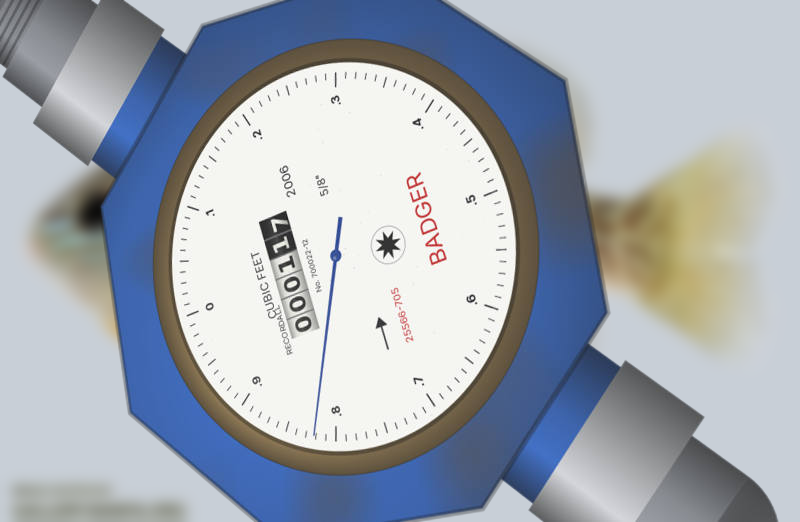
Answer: 116.82 ft³
